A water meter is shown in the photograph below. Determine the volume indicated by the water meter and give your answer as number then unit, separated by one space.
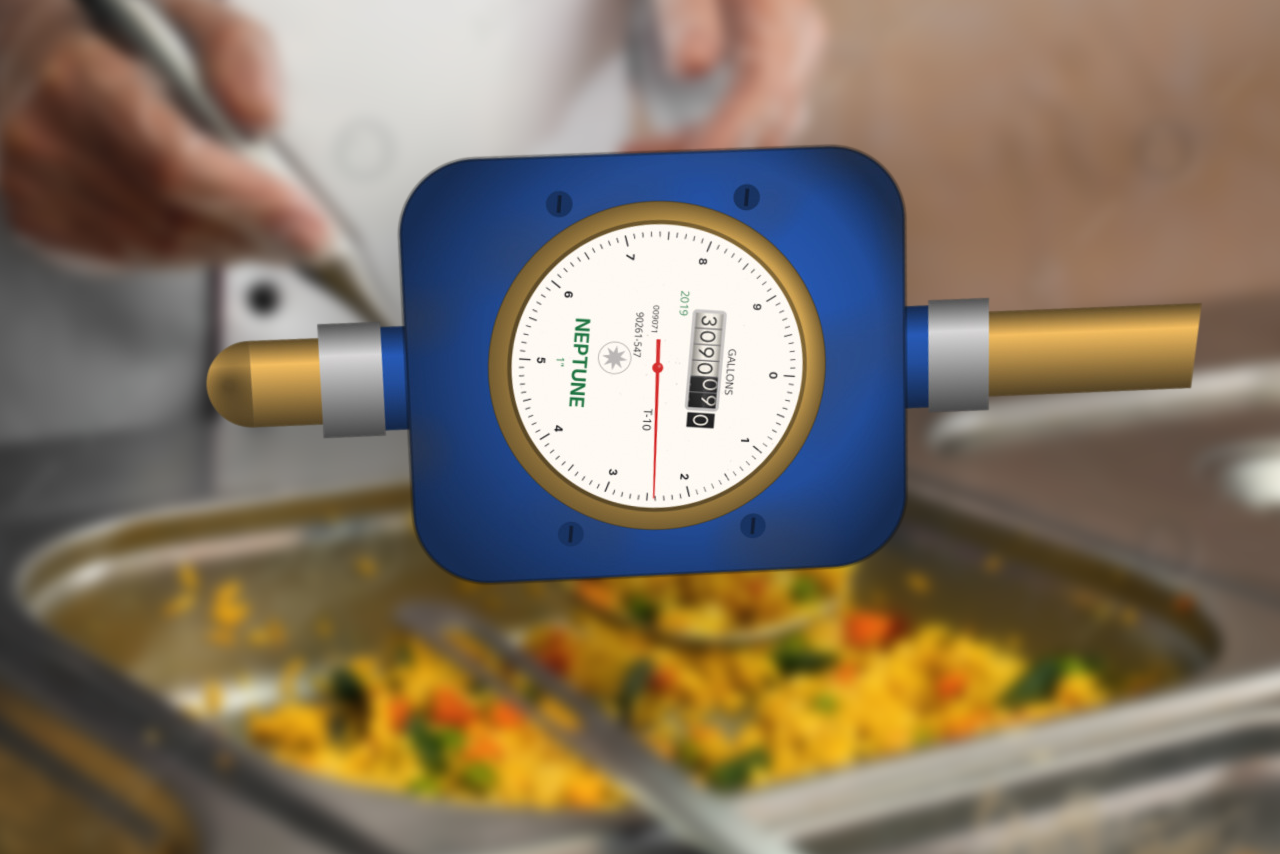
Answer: 3090092.4 gal
